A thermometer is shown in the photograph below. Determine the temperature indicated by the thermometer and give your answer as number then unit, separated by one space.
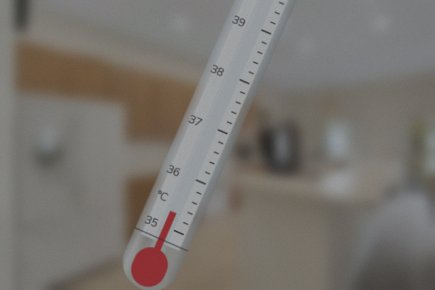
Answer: 35.3 °C
